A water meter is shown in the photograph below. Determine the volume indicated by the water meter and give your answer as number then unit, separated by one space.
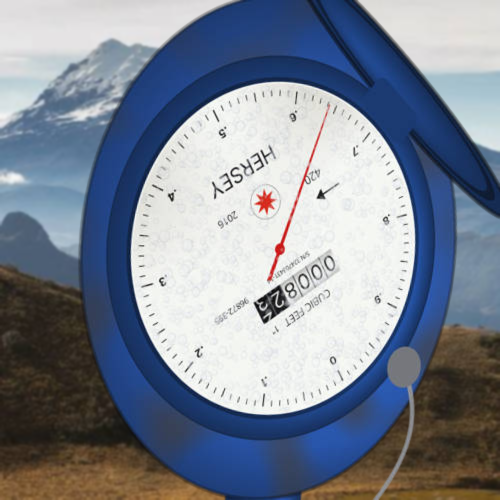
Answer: 822.64 ft³
